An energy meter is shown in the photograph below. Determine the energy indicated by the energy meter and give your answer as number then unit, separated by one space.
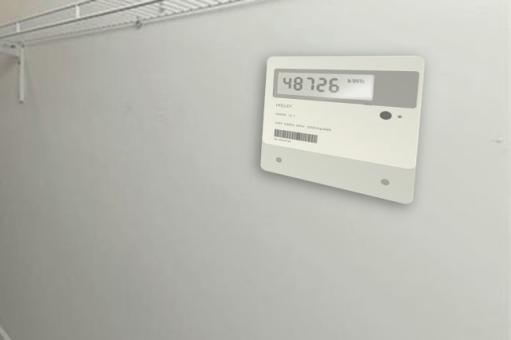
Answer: 48726 kWh
